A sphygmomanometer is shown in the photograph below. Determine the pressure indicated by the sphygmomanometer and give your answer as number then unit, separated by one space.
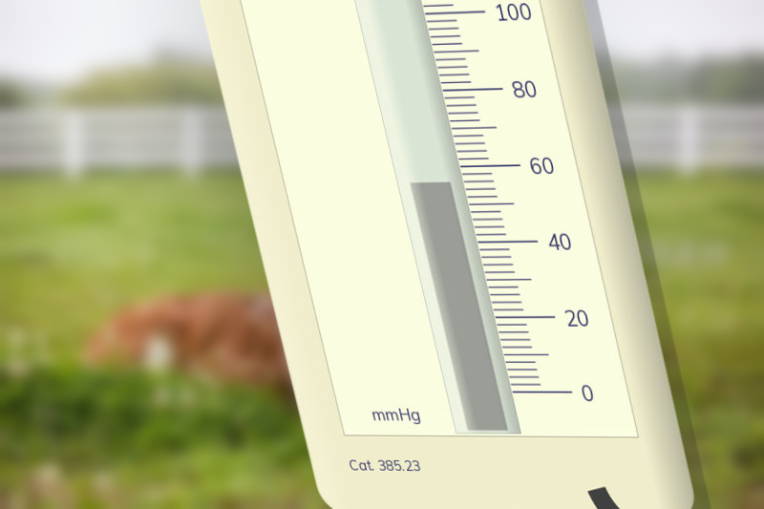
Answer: 56 mmHg
